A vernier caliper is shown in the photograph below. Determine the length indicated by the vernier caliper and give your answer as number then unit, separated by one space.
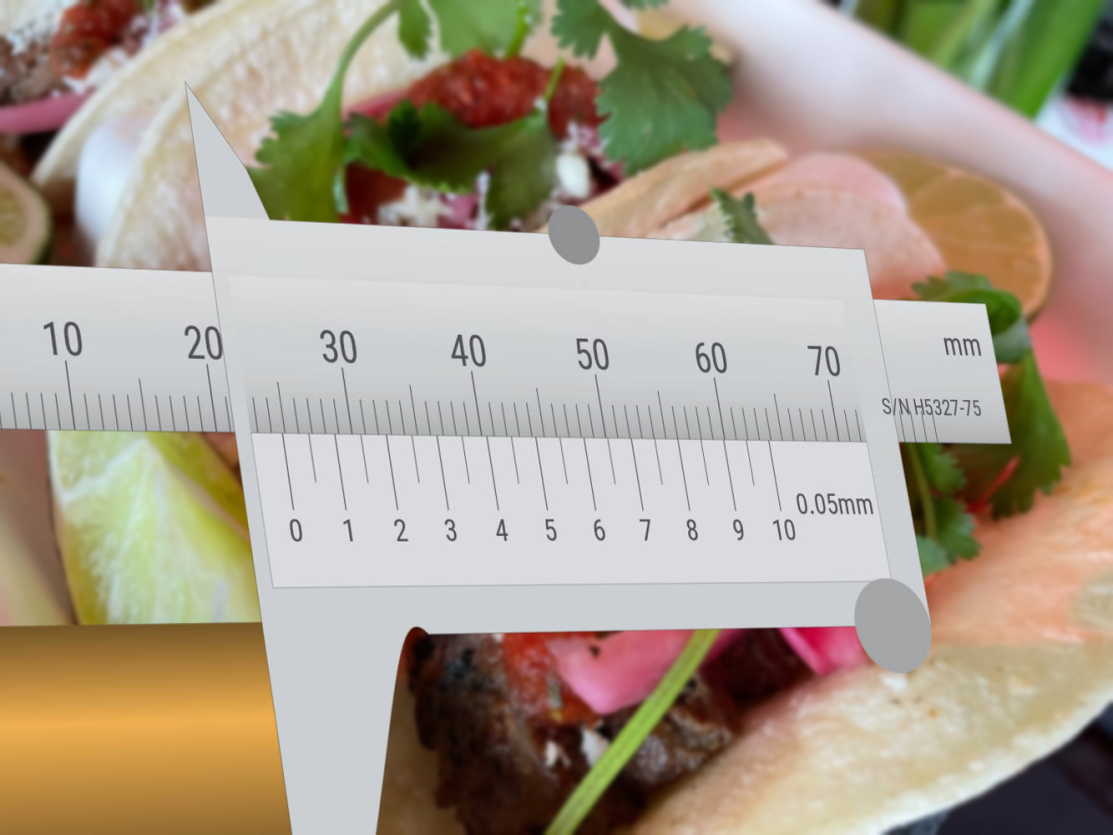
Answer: 24.8 mm
